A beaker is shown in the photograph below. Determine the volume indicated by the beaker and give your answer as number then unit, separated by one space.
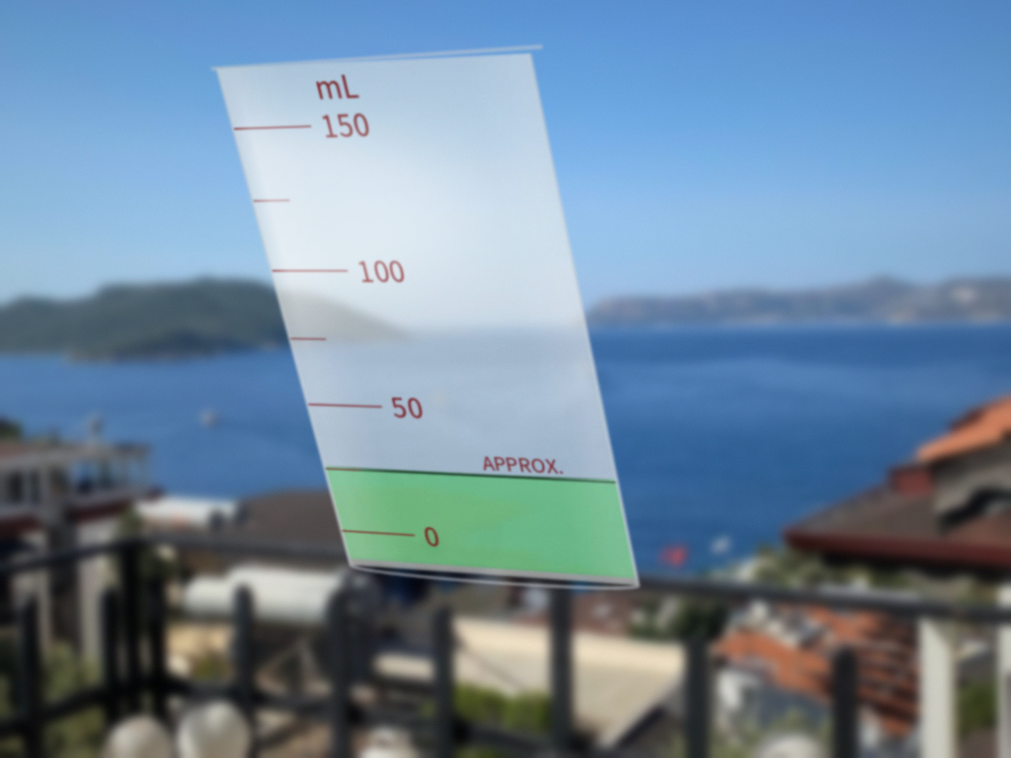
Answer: 25 mL
